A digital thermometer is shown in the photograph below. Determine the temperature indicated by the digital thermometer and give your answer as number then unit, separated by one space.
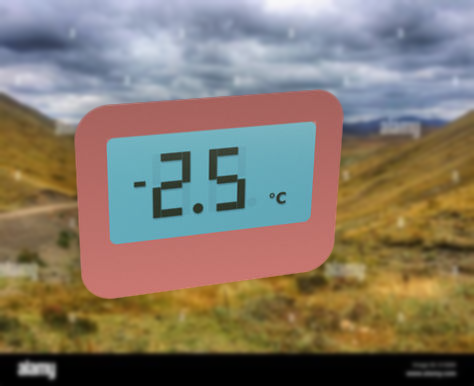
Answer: -2.5 °C
